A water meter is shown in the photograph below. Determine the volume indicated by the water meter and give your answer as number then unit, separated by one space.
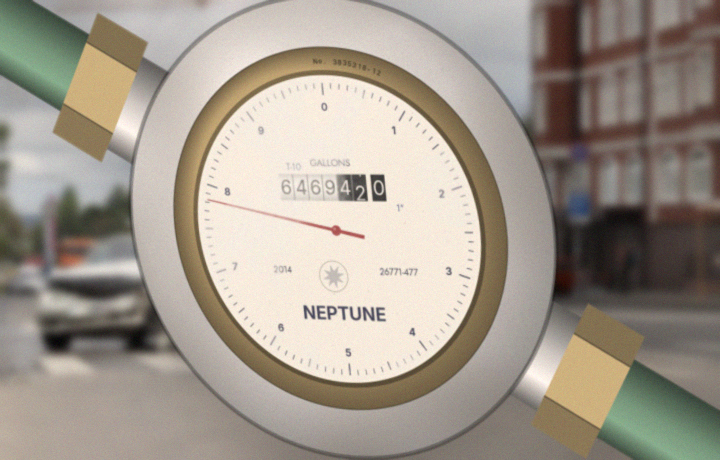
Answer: 6469417.8 gal
